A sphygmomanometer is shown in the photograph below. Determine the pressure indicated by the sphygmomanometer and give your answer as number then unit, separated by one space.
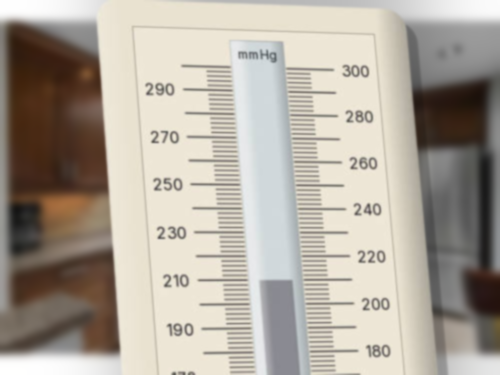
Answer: 210 mmHg
